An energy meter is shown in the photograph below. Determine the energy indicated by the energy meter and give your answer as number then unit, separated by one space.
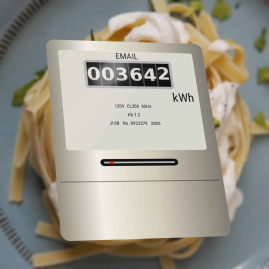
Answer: 3642 kWh
